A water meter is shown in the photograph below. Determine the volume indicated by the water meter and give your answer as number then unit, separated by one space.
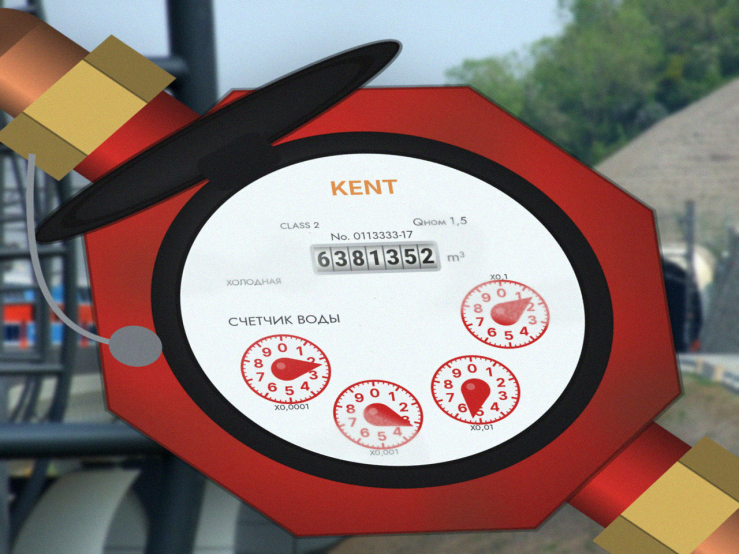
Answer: 6381352.1532 m³
